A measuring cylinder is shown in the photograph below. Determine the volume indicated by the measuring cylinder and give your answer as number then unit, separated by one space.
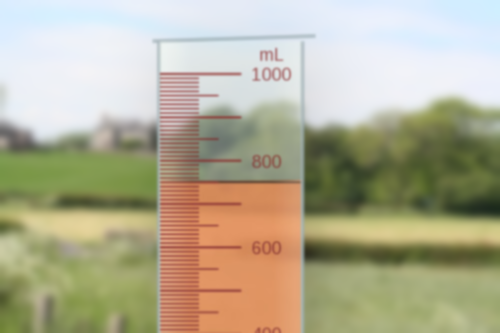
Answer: 750 mL
